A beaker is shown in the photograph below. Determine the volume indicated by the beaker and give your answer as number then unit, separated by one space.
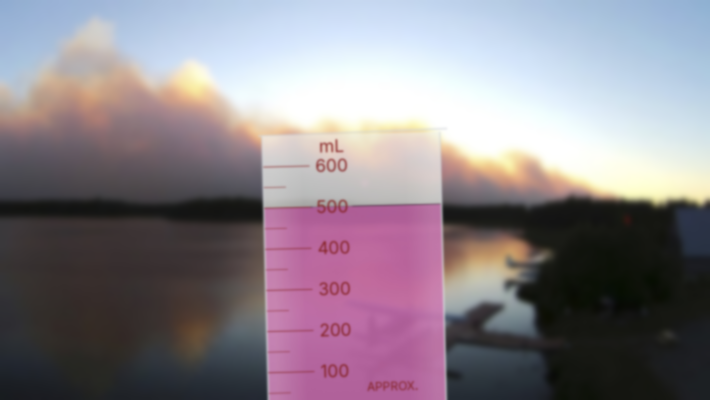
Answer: 500 mL
